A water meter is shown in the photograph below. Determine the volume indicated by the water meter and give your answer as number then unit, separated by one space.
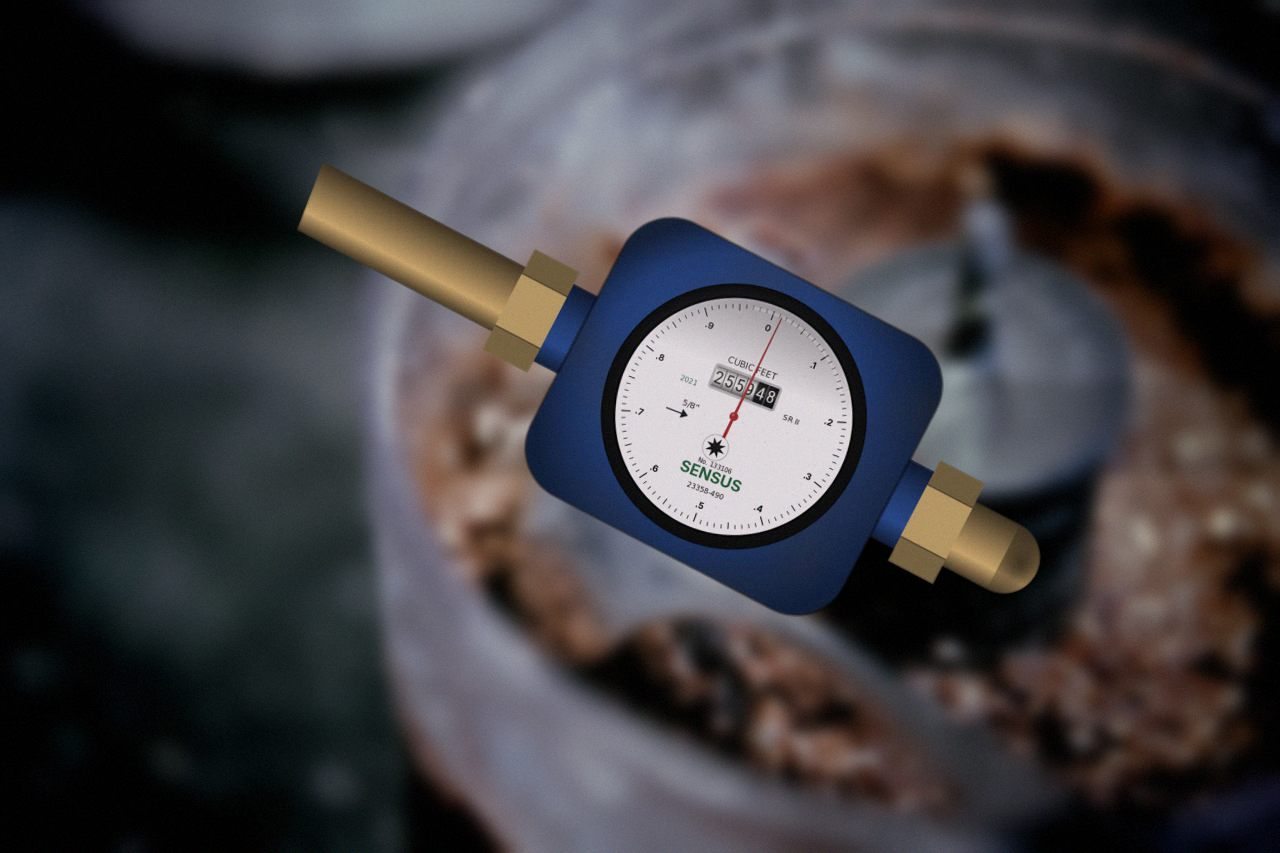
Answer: 255948.01 ft³
